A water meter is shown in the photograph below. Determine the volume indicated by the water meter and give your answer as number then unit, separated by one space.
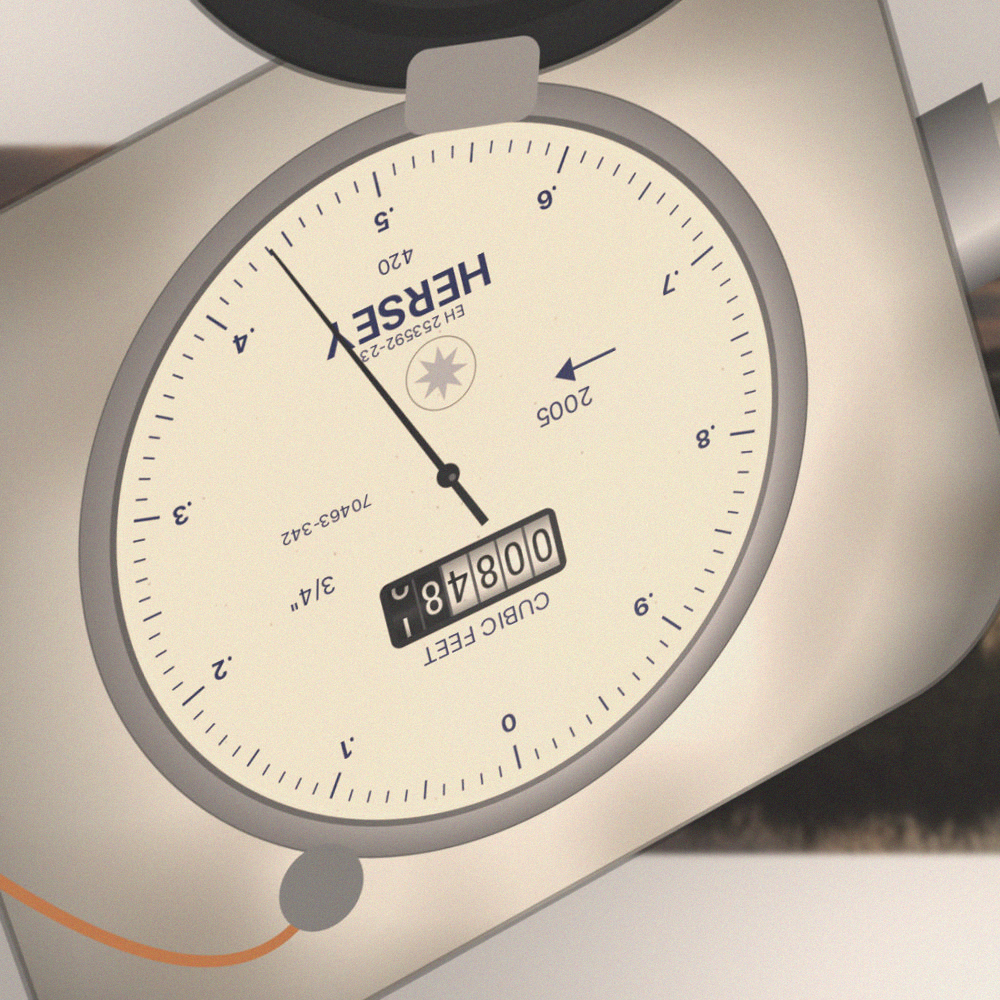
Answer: 8481.44 ft³
